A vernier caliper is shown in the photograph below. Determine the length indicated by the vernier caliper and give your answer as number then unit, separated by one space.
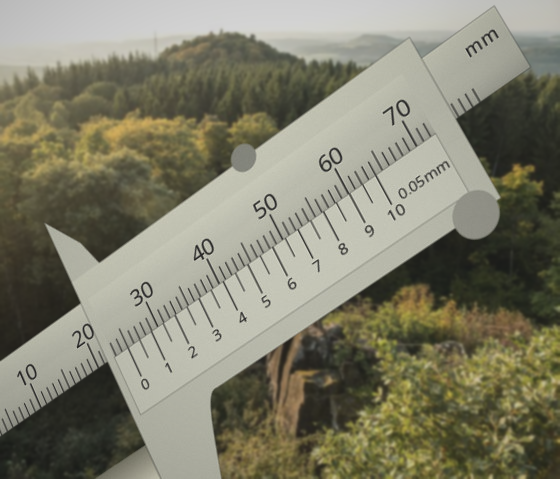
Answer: 25.0 mm
